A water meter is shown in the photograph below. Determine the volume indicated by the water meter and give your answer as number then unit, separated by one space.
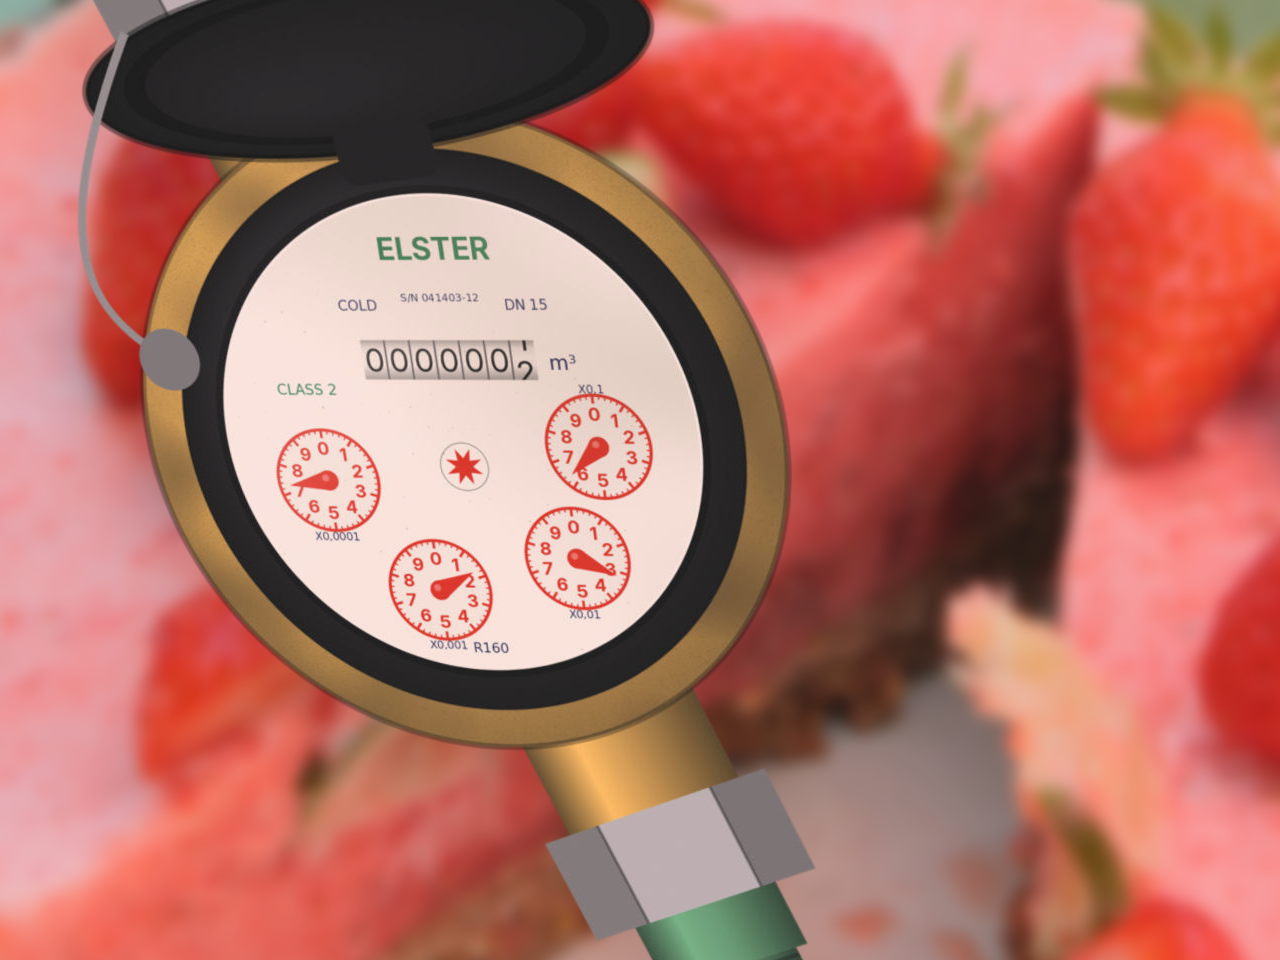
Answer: 1.6317 m³
